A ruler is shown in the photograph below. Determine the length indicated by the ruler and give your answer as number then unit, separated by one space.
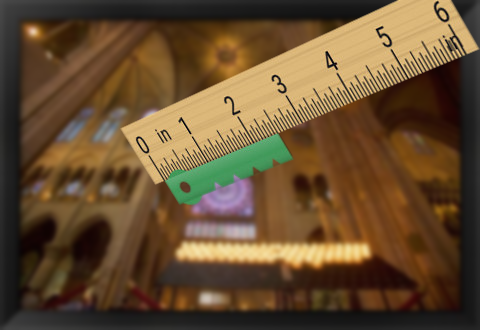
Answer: 2.5 in
